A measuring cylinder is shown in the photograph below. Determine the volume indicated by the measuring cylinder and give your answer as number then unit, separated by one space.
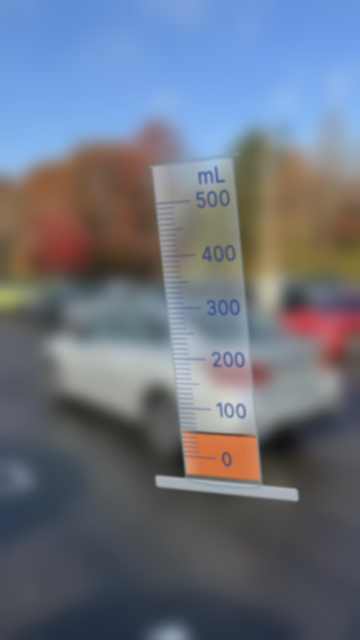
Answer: 50 mL
